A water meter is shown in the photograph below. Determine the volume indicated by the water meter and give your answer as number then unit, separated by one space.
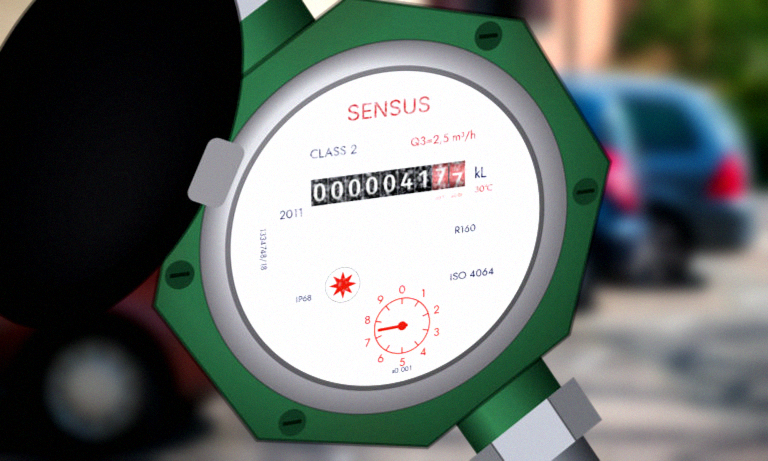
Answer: 41.767 kL
